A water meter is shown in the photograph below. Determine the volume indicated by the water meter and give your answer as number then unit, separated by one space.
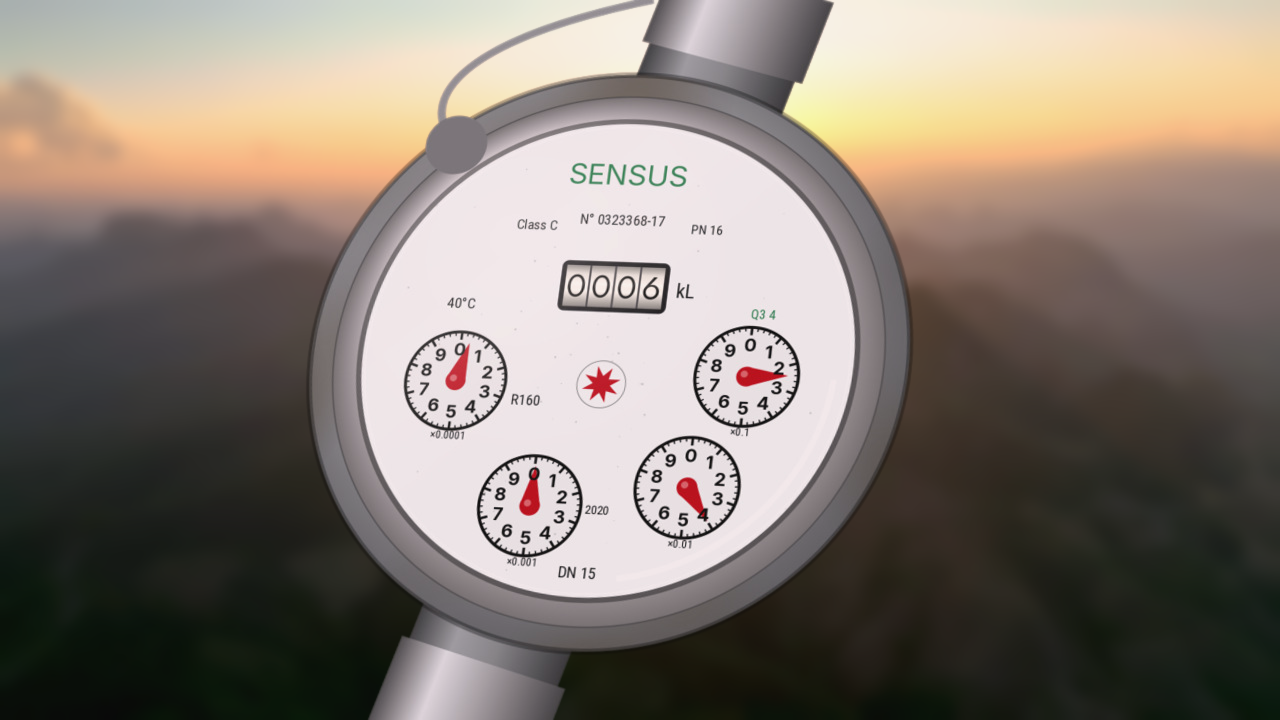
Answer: 6.2400 kL
